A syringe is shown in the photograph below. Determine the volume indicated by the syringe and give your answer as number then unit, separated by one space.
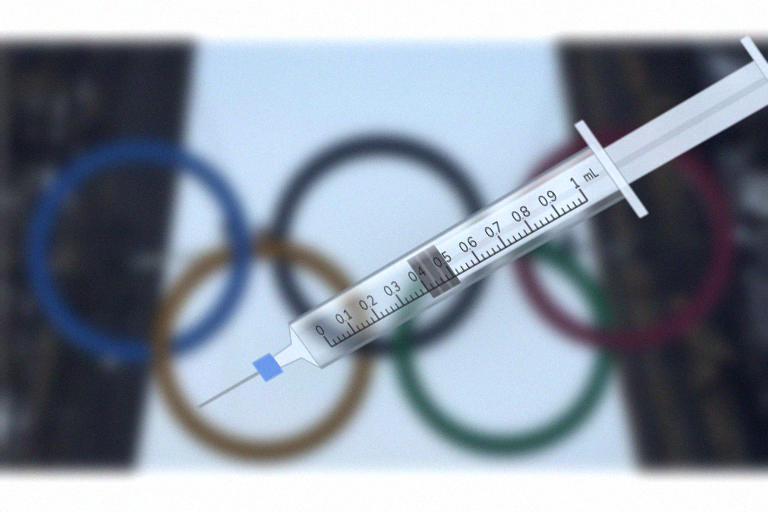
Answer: 0.4 mL
